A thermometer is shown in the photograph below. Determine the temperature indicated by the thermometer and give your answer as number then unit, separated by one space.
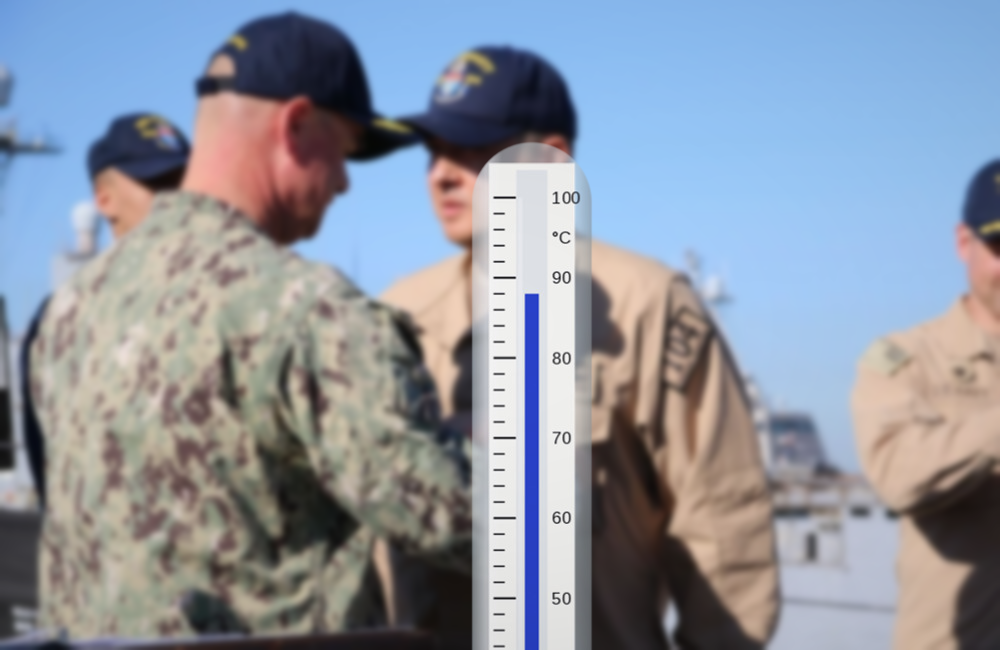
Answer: 88 °C
